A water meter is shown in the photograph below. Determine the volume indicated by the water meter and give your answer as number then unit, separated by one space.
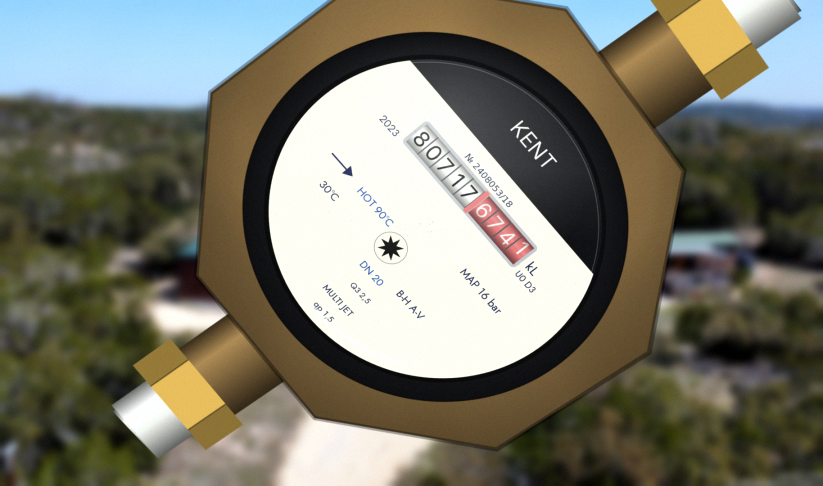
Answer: 80717.6741 kL
